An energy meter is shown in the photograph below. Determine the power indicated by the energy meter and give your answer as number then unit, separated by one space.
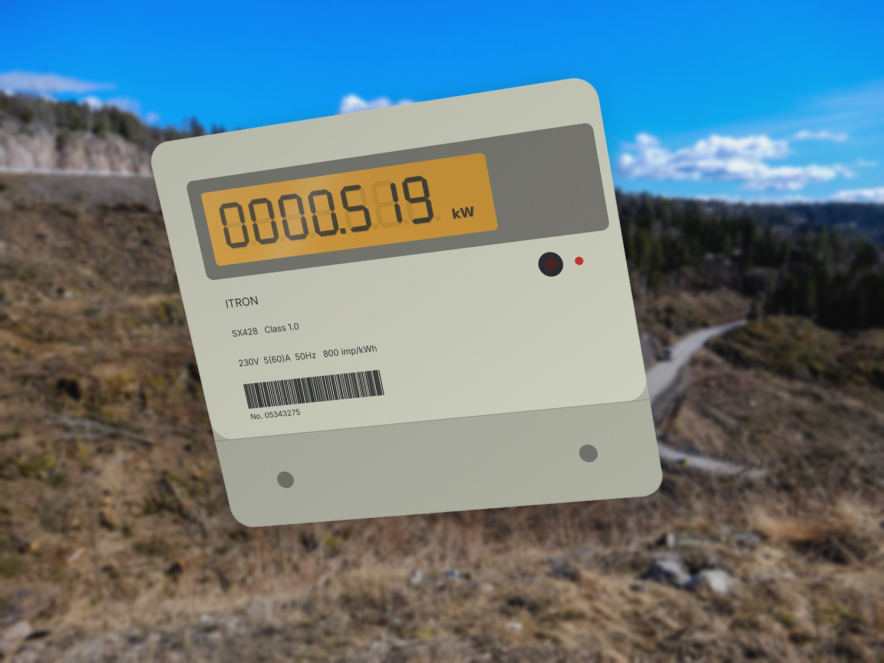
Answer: 0.519 kW
